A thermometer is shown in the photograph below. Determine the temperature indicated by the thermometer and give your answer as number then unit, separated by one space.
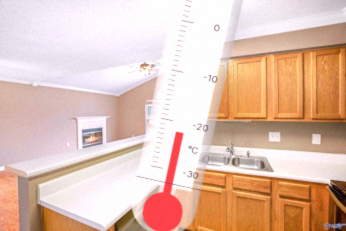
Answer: -22 °C
